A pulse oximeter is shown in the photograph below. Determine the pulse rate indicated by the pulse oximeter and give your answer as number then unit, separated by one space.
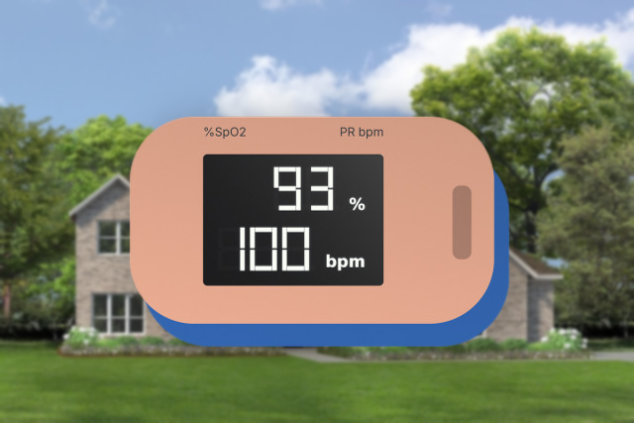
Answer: 100 bpm
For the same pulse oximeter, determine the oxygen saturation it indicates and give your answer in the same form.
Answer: 93 %
